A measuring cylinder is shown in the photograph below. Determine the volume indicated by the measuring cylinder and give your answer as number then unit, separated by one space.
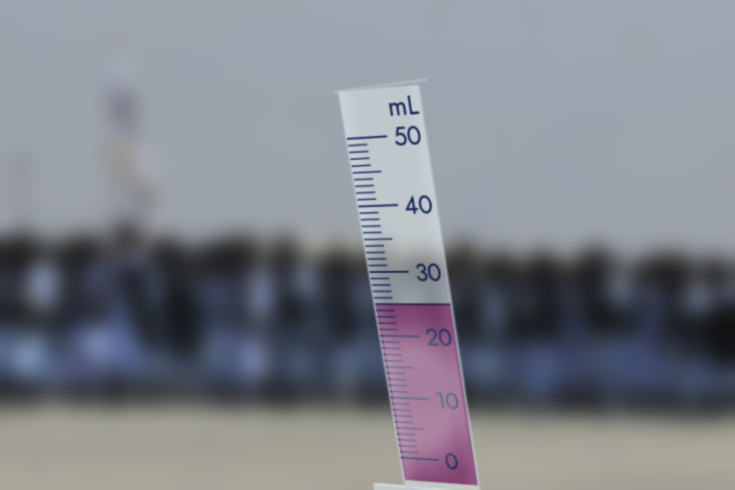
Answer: 25 mL
